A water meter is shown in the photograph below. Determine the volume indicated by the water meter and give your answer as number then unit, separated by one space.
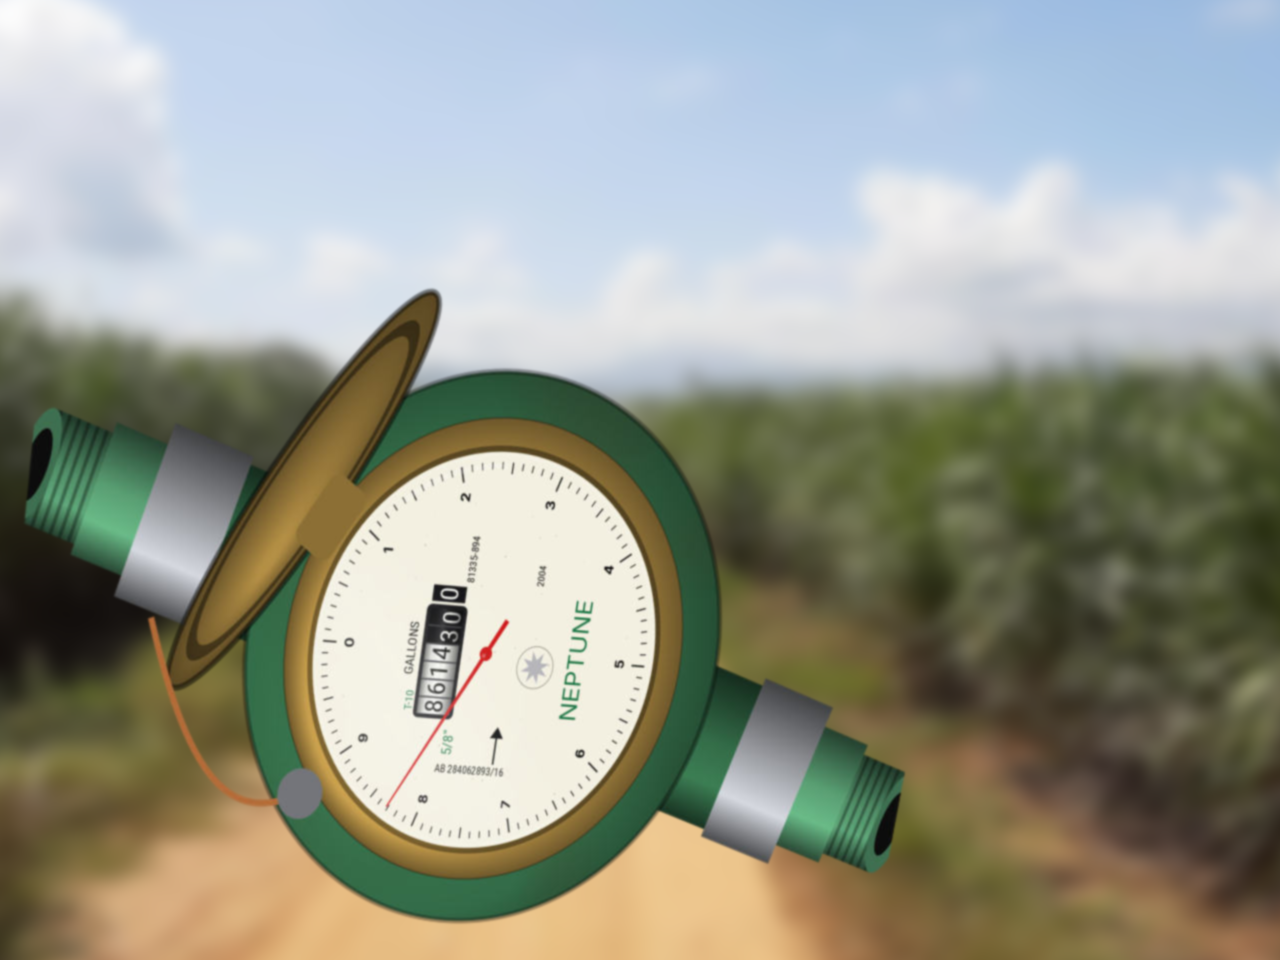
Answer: 8614298.3 gal
